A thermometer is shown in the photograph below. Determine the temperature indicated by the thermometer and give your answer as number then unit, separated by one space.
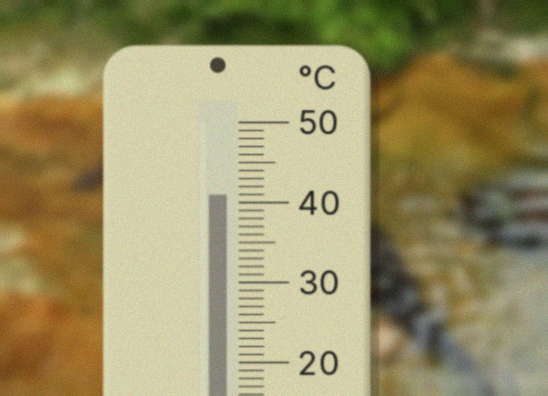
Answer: 41 °C
